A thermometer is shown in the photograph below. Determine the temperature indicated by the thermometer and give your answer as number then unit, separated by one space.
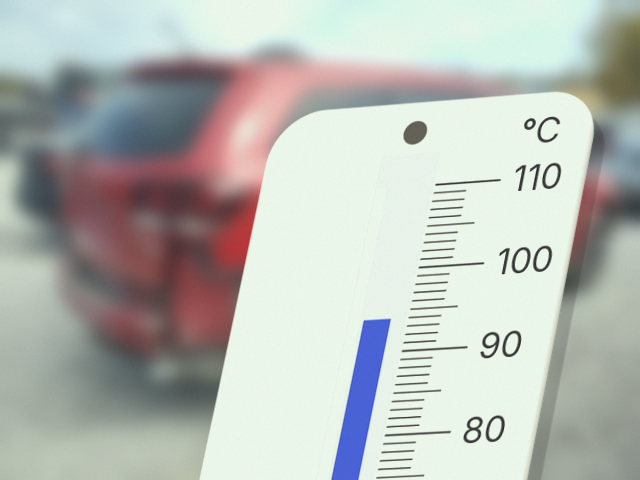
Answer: 94 °C
